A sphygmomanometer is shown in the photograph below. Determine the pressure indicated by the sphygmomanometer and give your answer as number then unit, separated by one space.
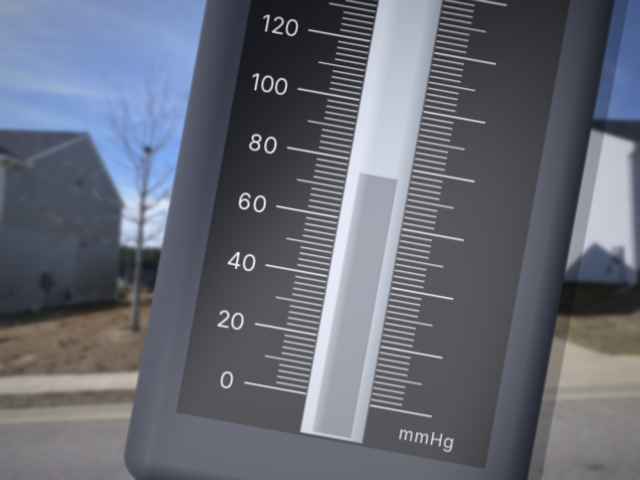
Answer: 76 mmHg
